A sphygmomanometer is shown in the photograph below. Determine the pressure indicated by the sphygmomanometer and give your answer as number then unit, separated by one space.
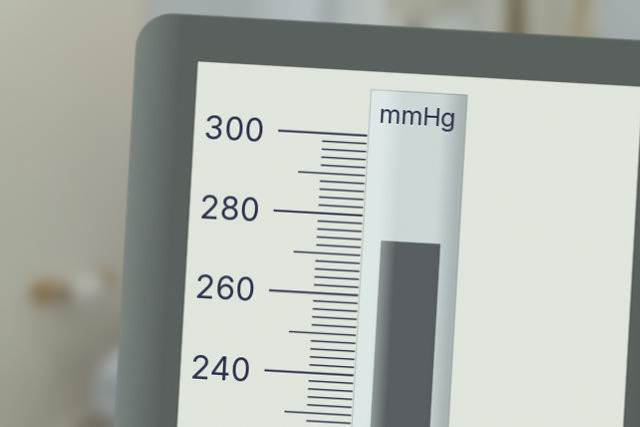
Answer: 274 mmHg
